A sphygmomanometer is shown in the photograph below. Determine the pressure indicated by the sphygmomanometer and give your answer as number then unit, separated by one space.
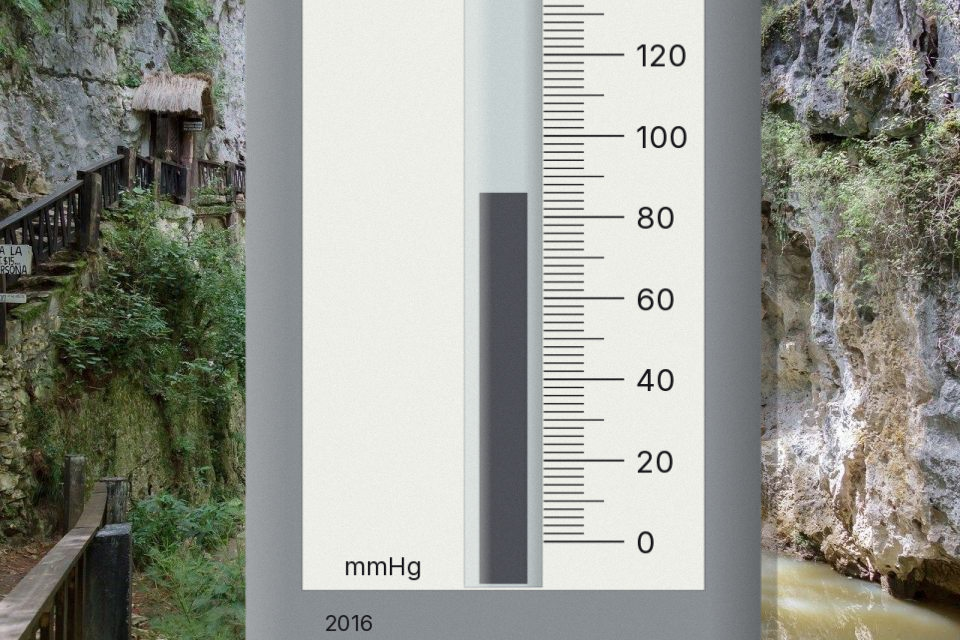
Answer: 86 mmHg
